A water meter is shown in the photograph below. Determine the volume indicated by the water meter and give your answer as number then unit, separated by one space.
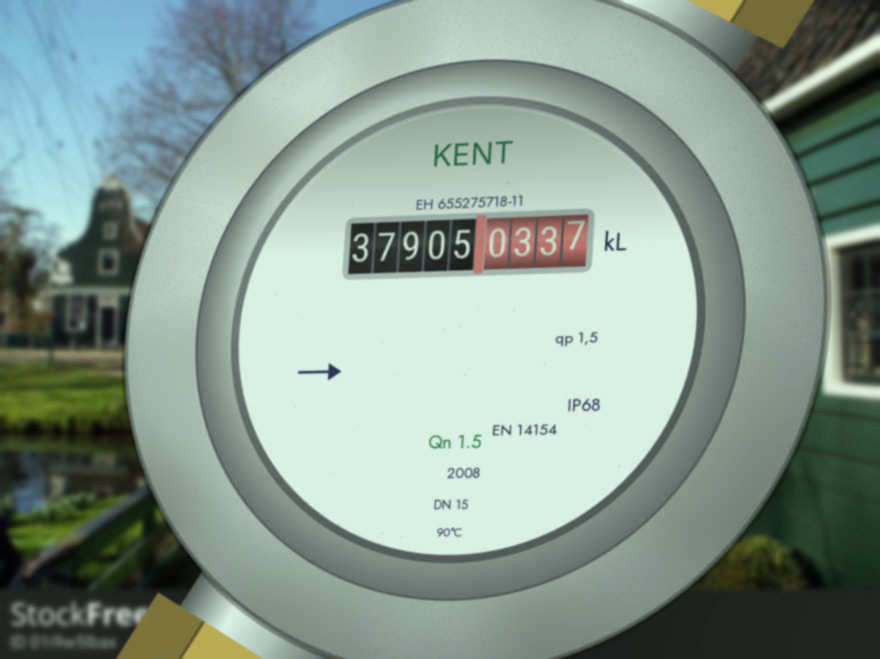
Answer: 37905.0337 kL
